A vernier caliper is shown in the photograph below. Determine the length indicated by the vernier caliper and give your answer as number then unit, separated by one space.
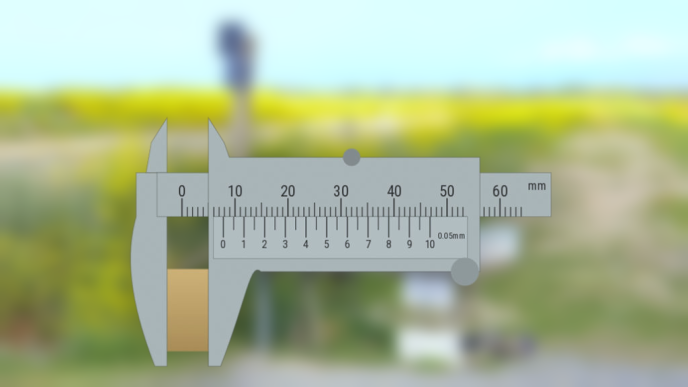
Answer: 7.8 mm
